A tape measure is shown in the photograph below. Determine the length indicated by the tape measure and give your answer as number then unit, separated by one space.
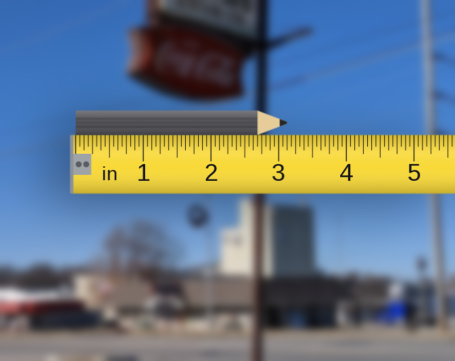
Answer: 3.125 in
